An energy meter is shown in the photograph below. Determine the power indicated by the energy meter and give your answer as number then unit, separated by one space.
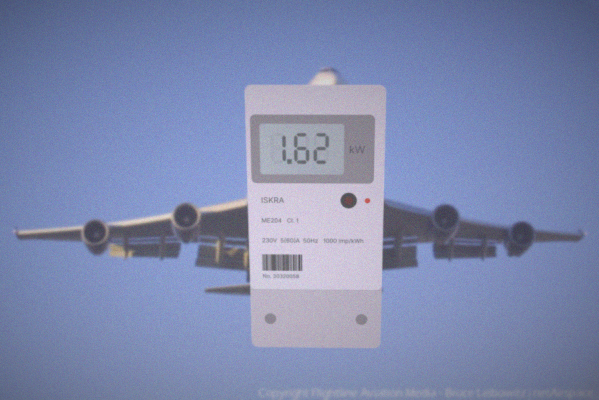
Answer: 1.62 kW
